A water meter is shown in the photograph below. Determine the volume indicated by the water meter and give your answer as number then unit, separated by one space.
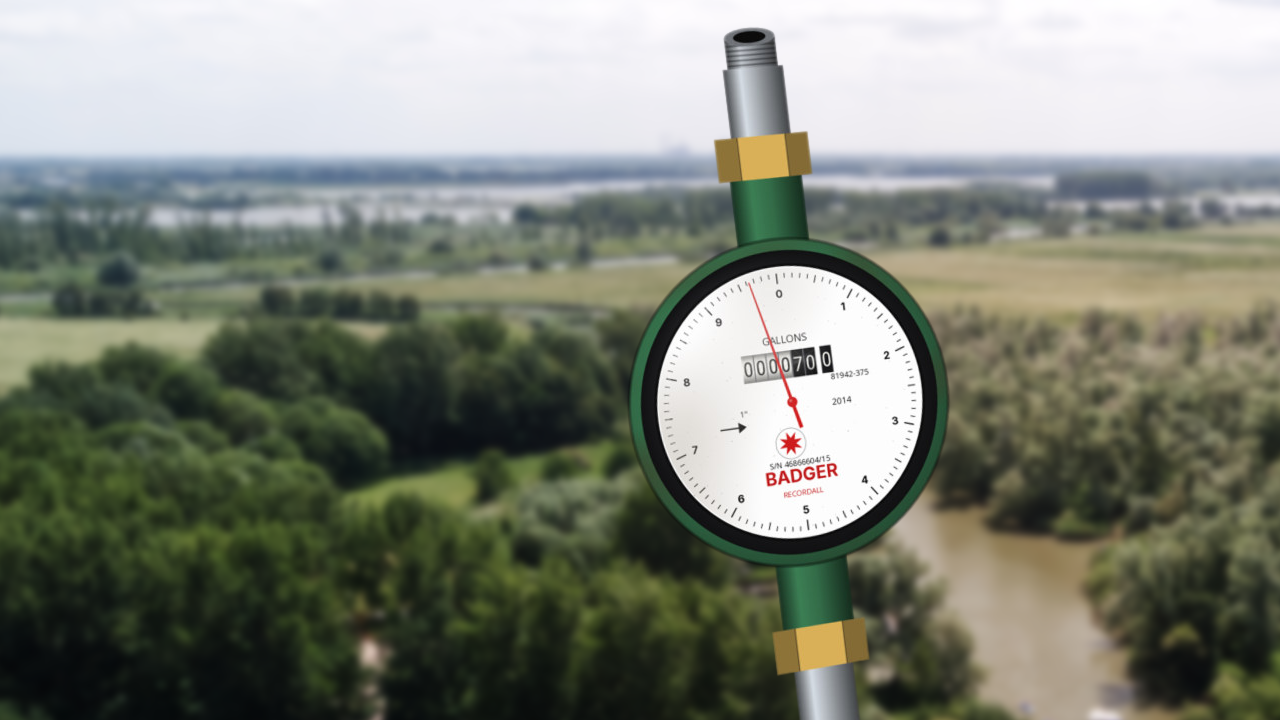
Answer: 699.6 gal
